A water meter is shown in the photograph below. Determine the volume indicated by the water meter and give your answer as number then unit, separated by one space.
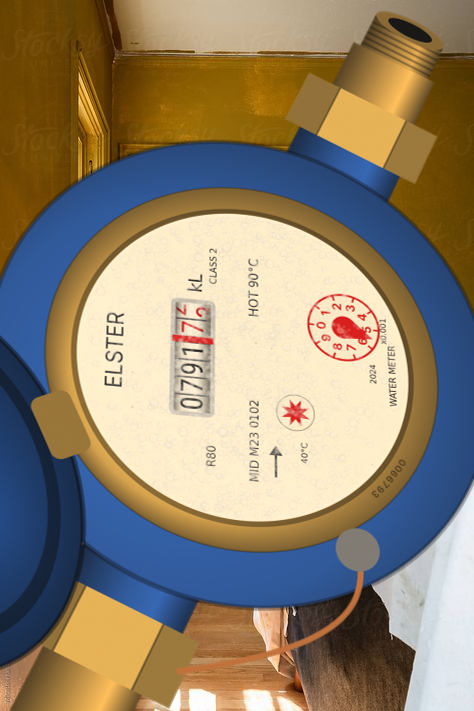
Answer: 791.725 kL
